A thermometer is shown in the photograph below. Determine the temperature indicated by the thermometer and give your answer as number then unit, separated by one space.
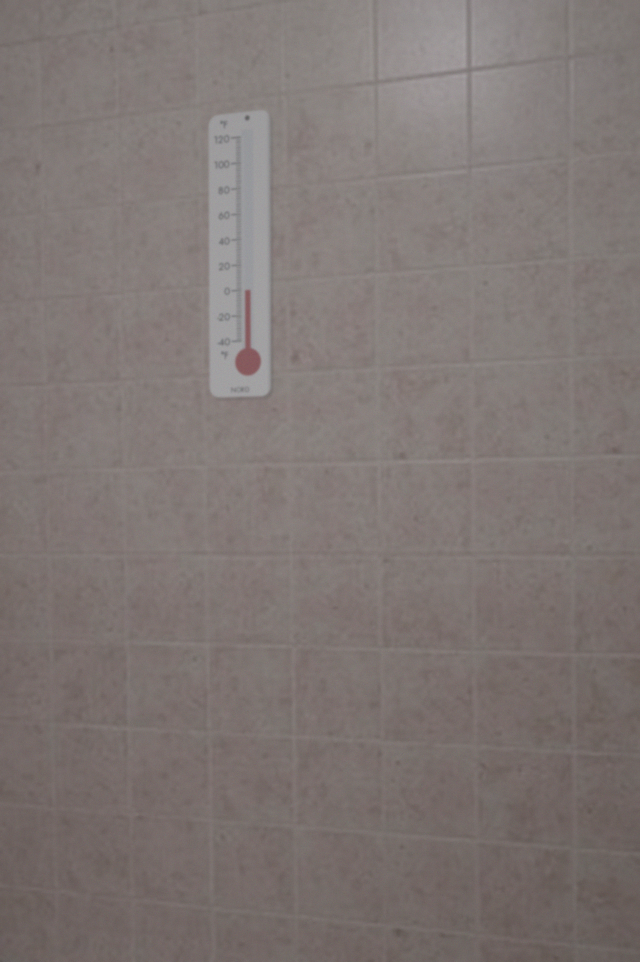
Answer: 0 °F
